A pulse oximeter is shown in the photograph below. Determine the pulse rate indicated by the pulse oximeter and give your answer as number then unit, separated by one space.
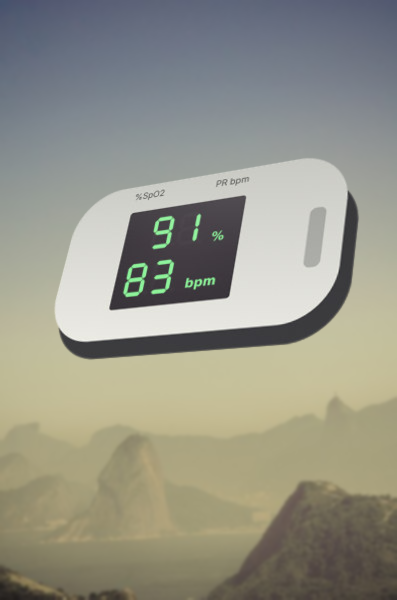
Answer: 83 bpm
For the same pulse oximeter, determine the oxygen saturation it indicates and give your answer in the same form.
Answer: 91 %
